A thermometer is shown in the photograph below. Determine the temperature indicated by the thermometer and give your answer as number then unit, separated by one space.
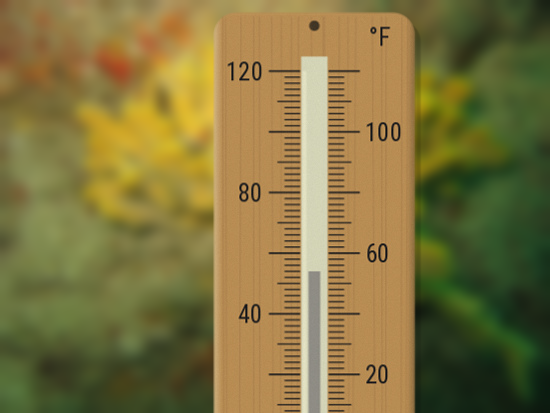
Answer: 54 °F
